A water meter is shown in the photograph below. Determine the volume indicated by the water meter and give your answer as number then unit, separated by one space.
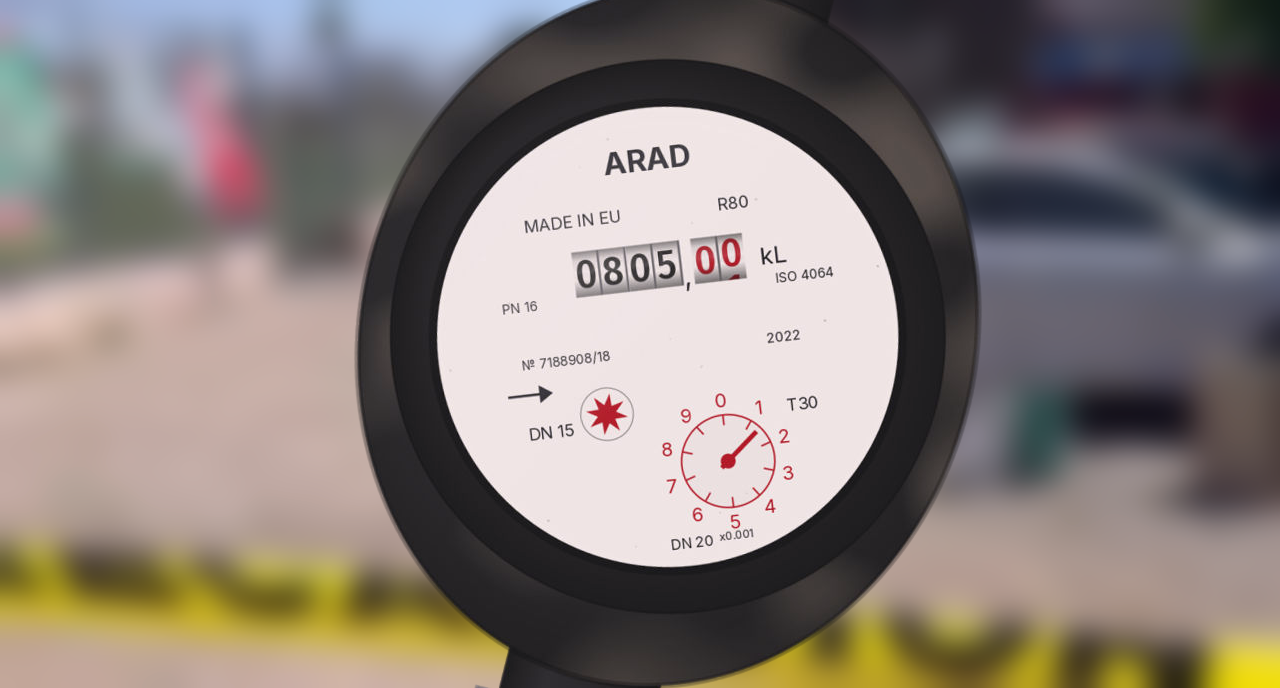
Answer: 805.001 kL
